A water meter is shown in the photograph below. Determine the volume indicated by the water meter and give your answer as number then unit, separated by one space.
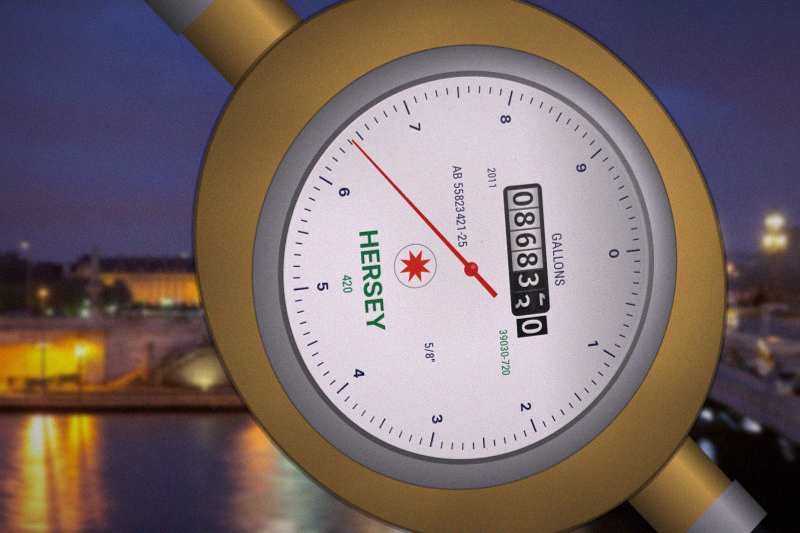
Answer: 868326.4 gal
